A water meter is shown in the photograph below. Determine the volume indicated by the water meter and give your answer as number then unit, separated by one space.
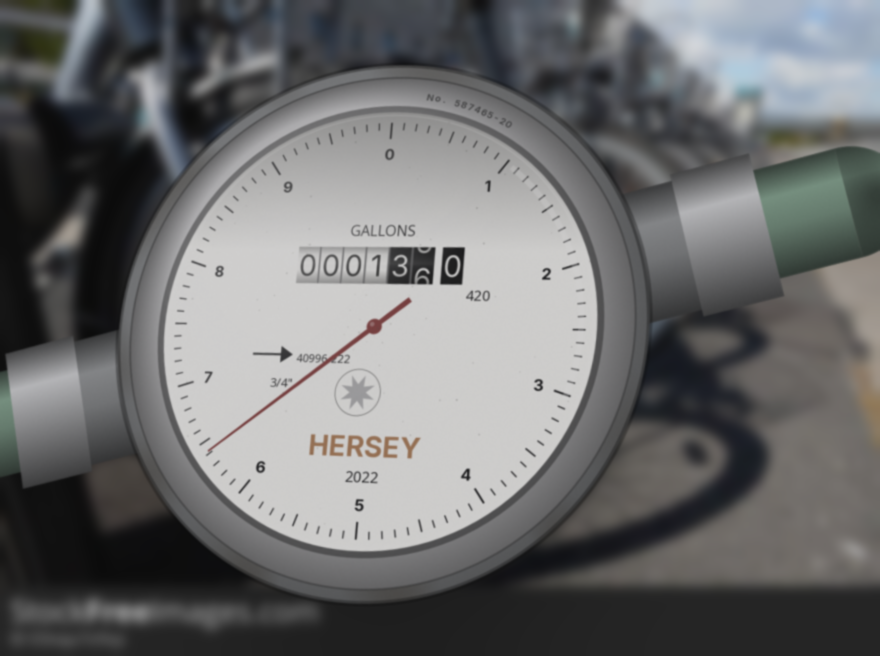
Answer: 1356.4 gal
